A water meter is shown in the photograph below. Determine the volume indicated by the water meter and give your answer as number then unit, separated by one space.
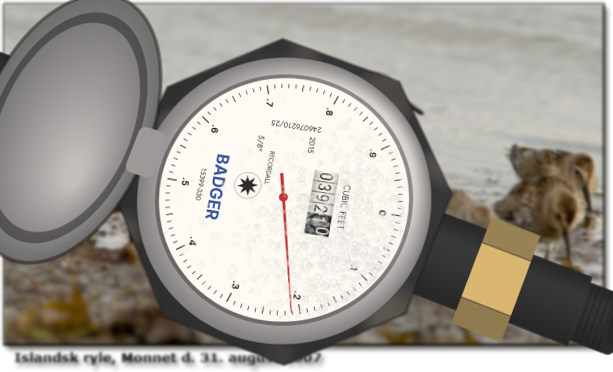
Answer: 39210.21 ft³
